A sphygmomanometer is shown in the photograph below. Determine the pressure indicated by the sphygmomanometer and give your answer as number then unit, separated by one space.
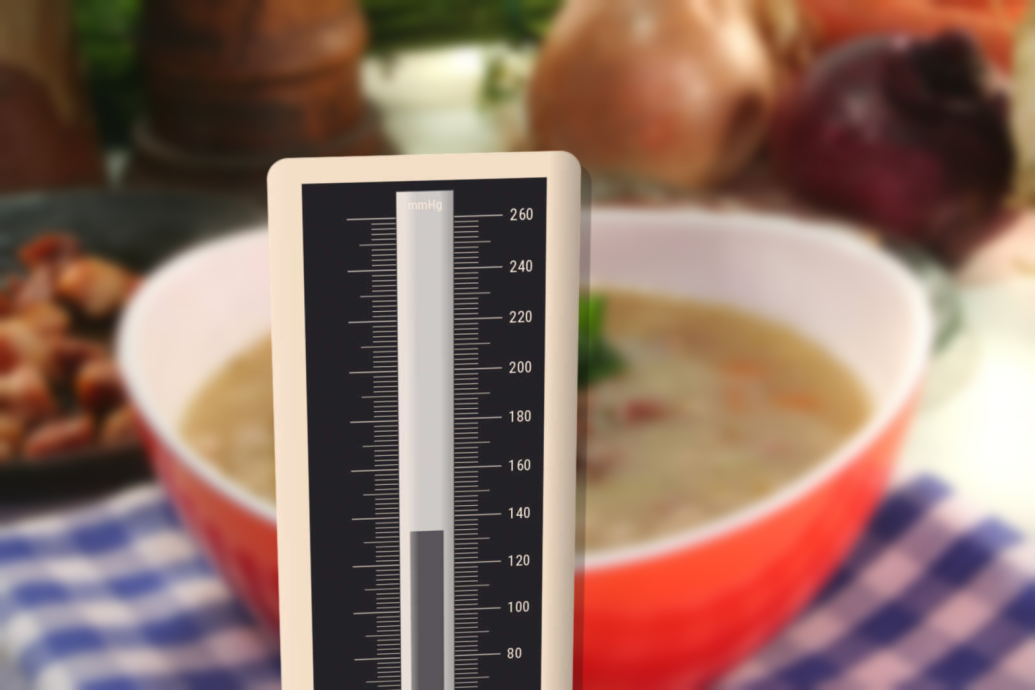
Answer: 134 mmHg
